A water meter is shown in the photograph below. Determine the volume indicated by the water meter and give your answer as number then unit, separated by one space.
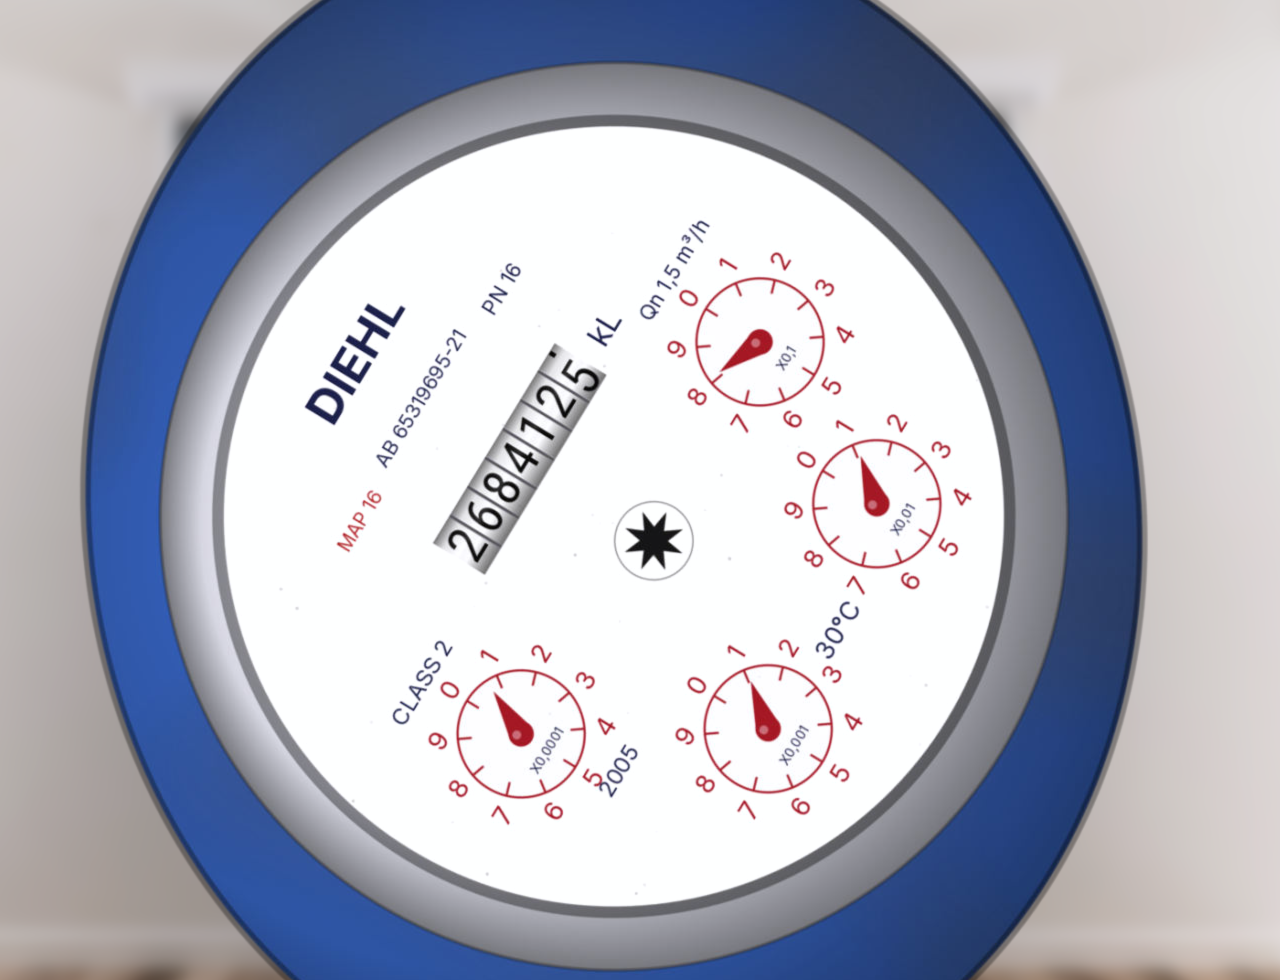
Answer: 2684124.8110 kL
